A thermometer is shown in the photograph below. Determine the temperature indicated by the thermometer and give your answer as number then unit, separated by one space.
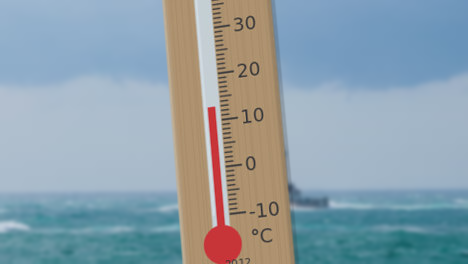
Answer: 13 °C
